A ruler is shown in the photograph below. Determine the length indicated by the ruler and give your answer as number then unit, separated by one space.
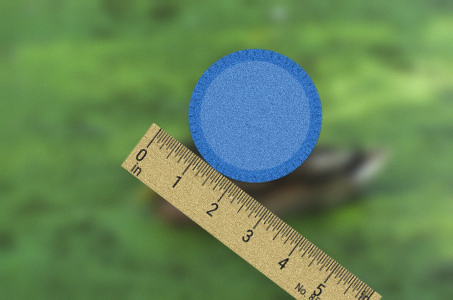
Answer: 3 in
